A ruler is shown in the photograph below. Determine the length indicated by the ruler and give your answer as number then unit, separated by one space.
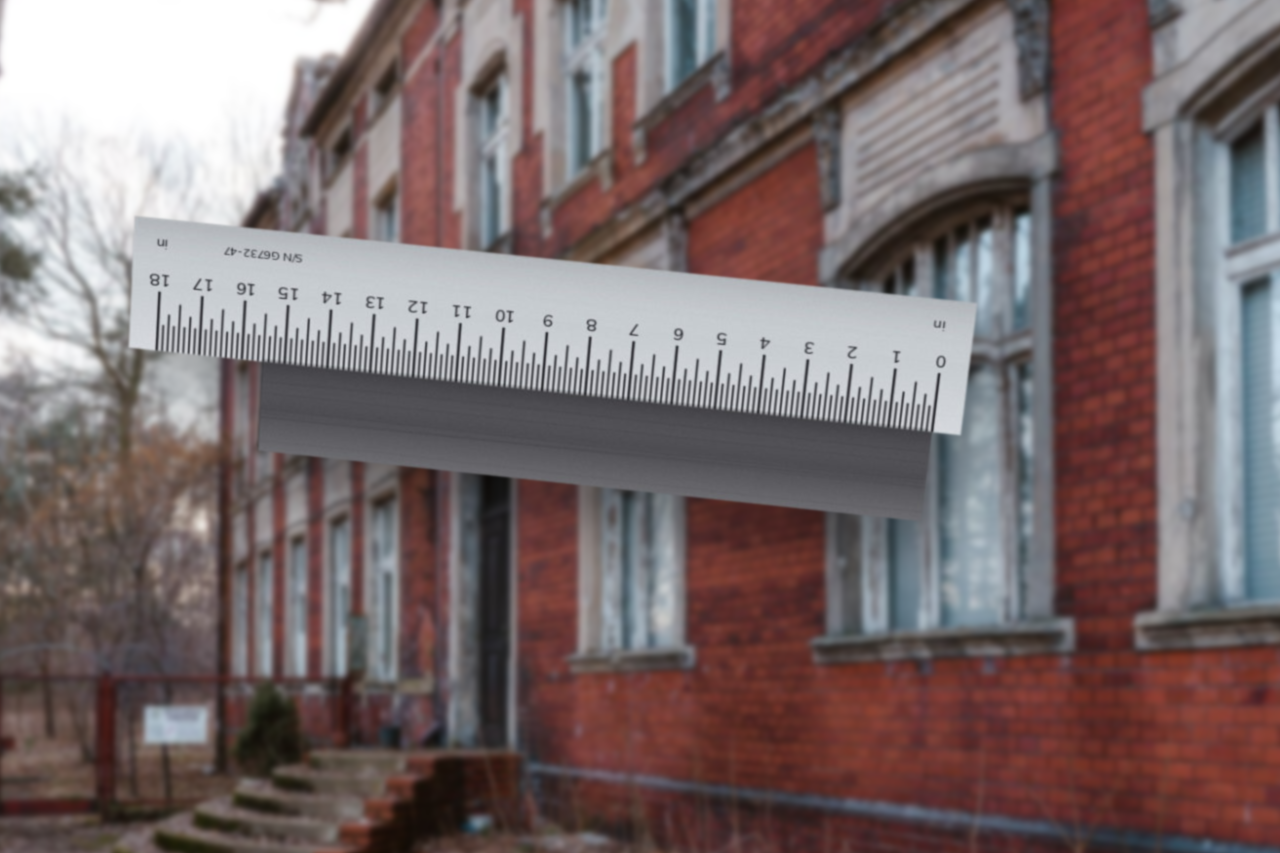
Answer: 15.5 in
